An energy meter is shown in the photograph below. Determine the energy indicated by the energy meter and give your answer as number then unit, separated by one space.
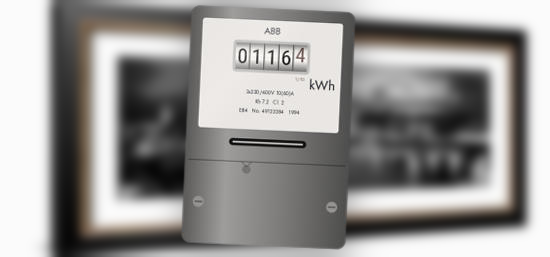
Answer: 116.4 kWh
